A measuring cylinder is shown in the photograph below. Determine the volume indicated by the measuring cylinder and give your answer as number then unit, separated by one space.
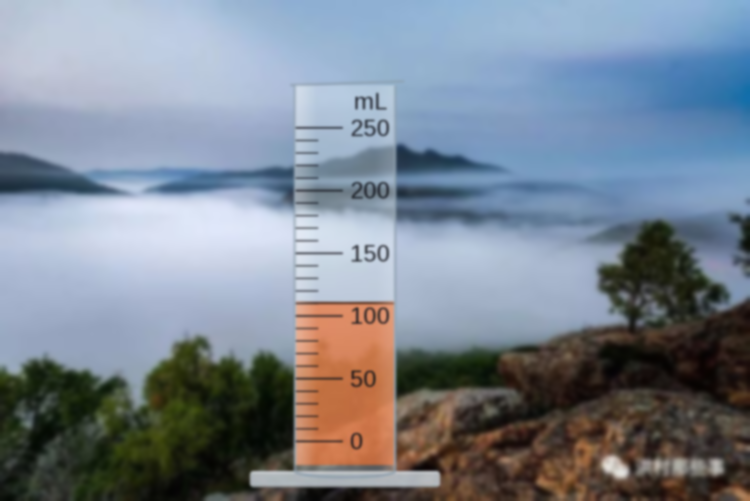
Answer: 110 mL
